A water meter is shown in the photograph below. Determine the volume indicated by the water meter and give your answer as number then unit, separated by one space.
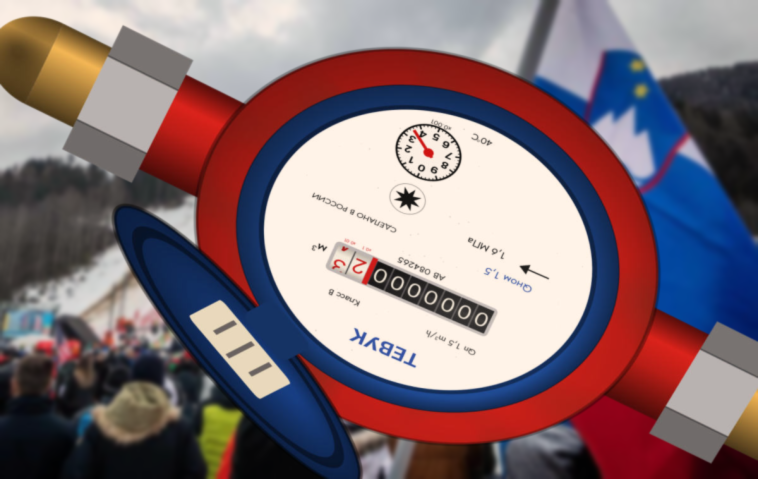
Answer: 0.233 m³
